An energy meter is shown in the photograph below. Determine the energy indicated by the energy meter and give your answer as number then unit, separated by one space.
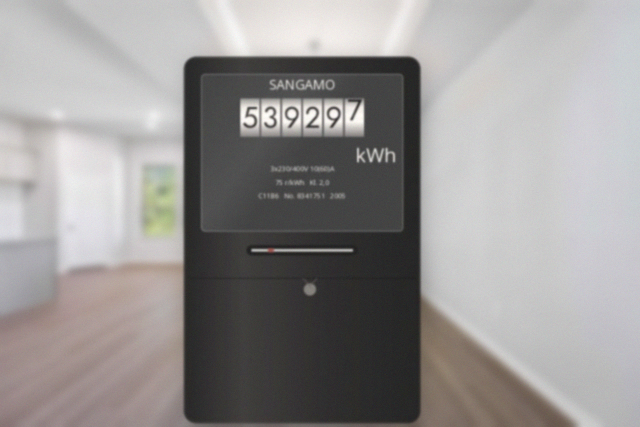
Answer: 539297 kWh
